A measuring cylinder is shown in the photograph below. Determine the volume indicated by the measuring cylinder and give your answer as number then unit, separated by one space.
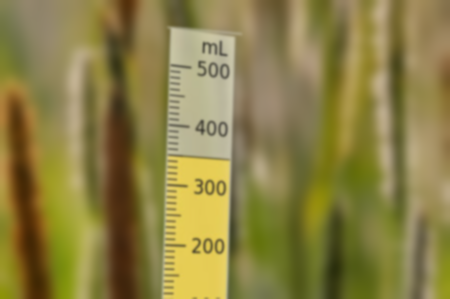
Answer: 350 mL
